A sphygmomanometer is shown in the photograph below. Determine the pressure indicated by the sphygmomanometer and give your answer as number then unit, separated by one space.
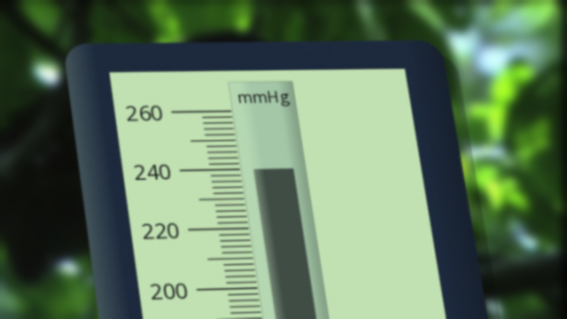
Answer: 240 mmHg
